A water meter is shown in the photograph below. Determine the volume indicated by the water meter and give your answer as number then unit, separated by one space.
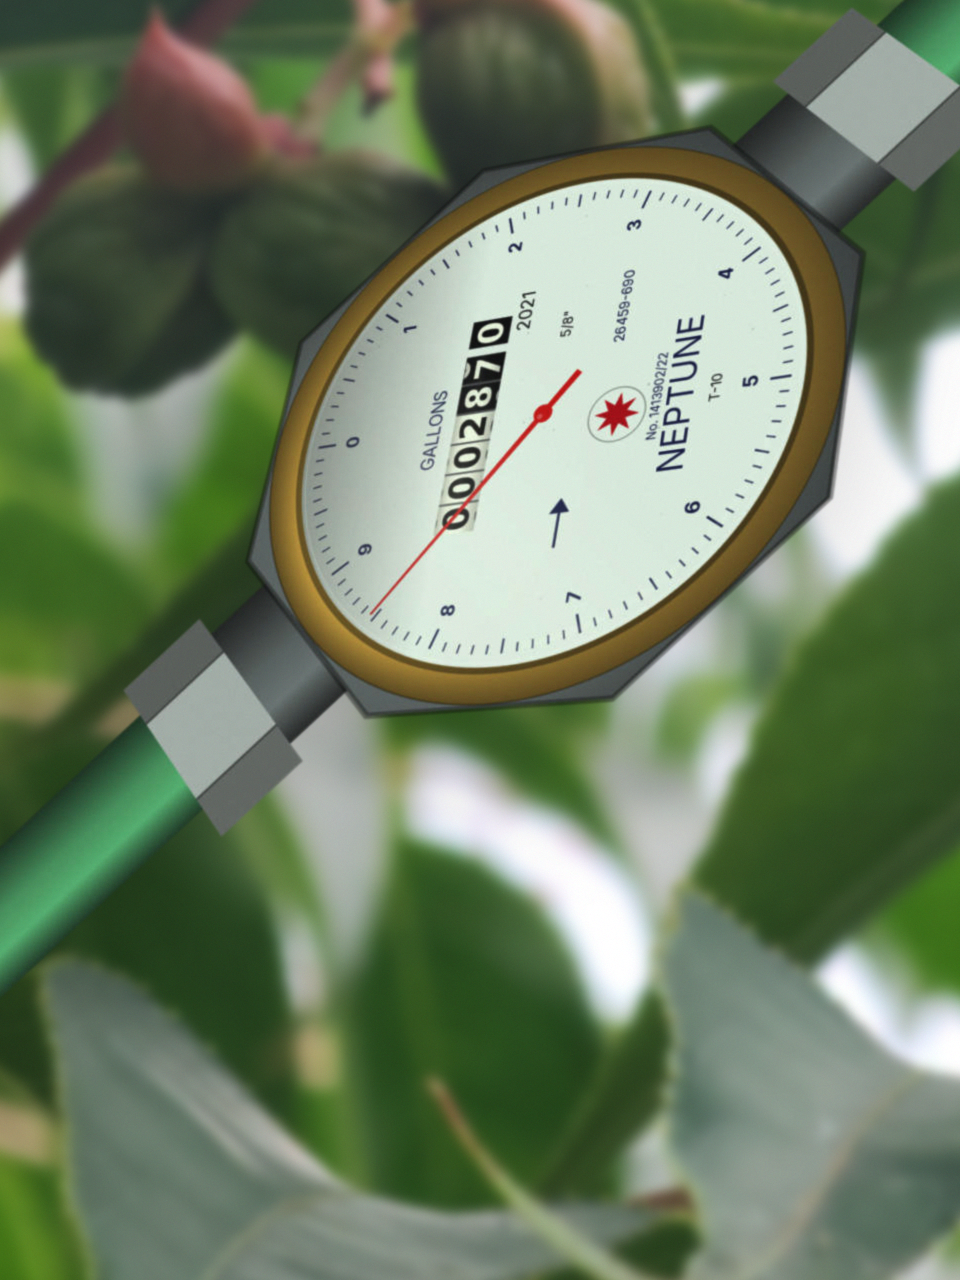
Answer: 2868.5 gal
